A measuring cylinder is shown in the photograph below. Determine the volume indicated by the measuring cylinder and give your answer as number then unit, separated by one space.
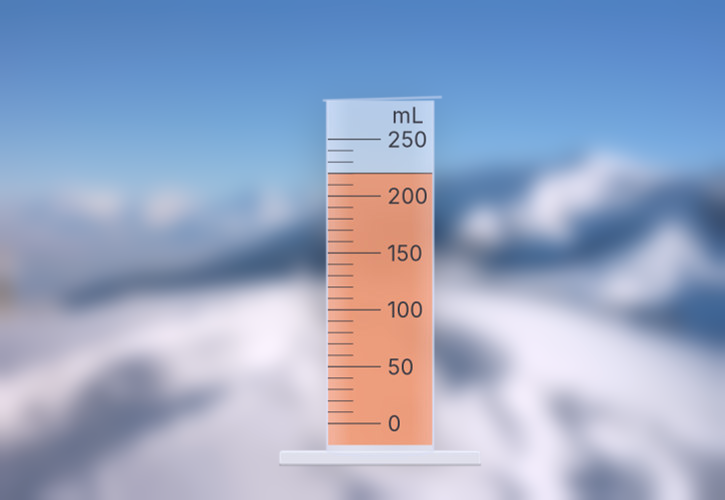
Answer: 220 mL
